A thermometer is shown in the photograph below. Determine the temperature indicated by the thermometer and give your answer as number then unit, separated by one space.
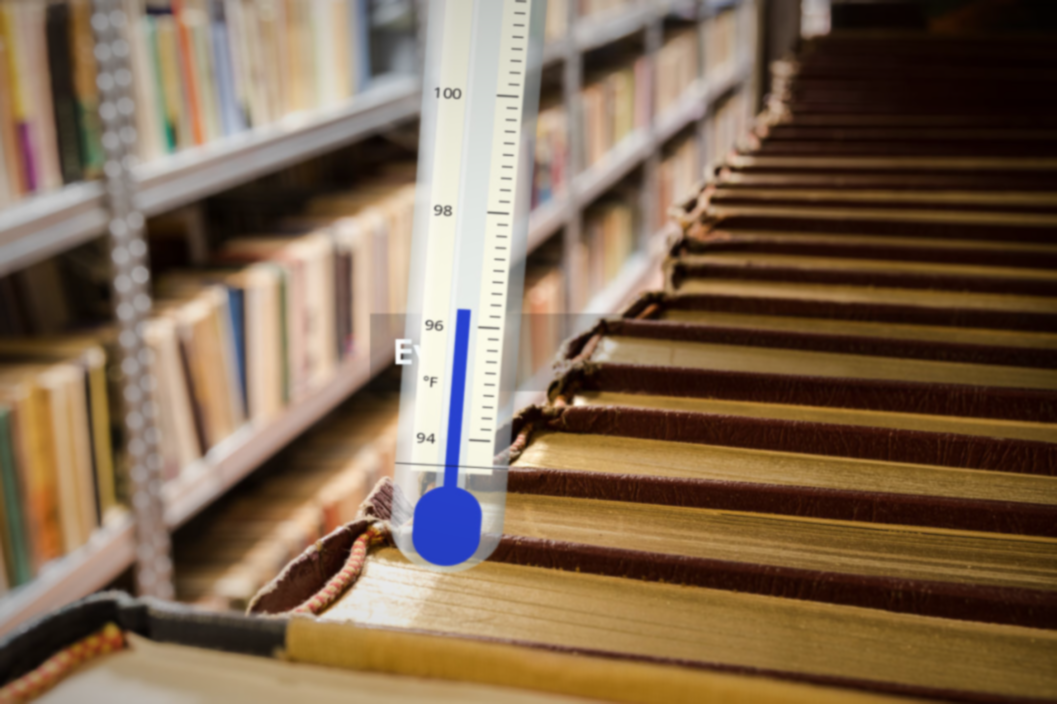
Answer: 96.3 °F
